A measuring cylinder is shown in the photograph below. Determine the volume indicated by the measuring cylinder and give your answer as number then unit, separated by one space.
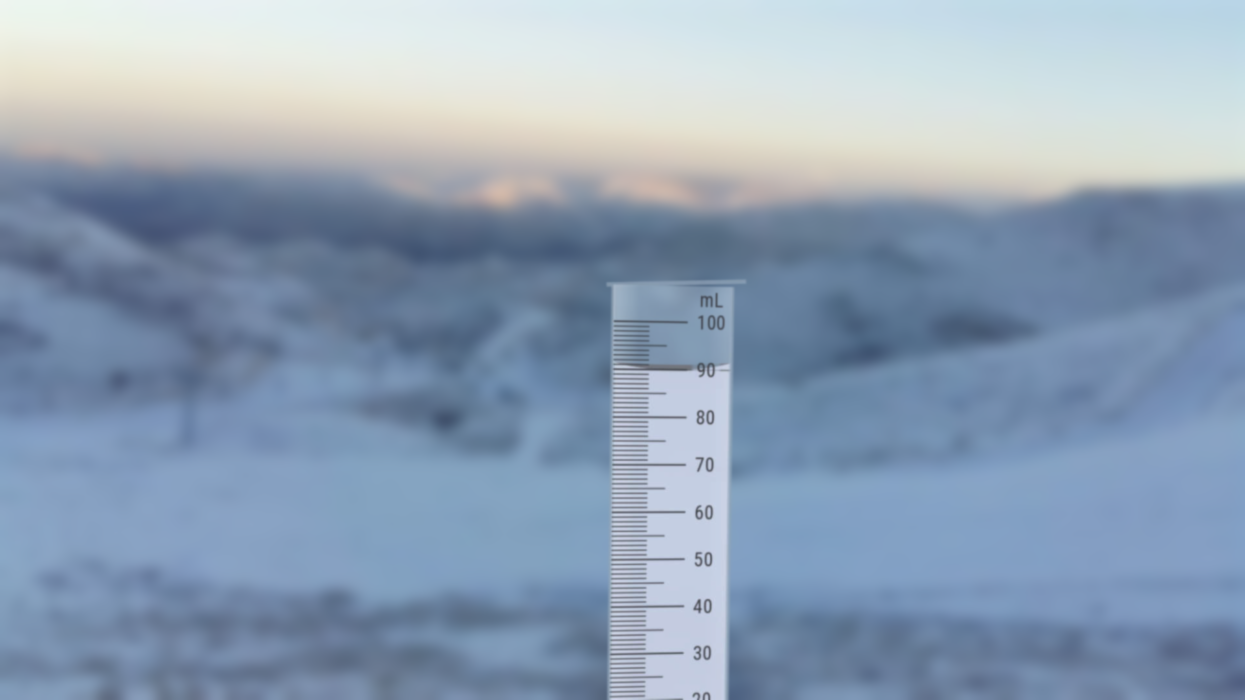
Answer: 90 mL
